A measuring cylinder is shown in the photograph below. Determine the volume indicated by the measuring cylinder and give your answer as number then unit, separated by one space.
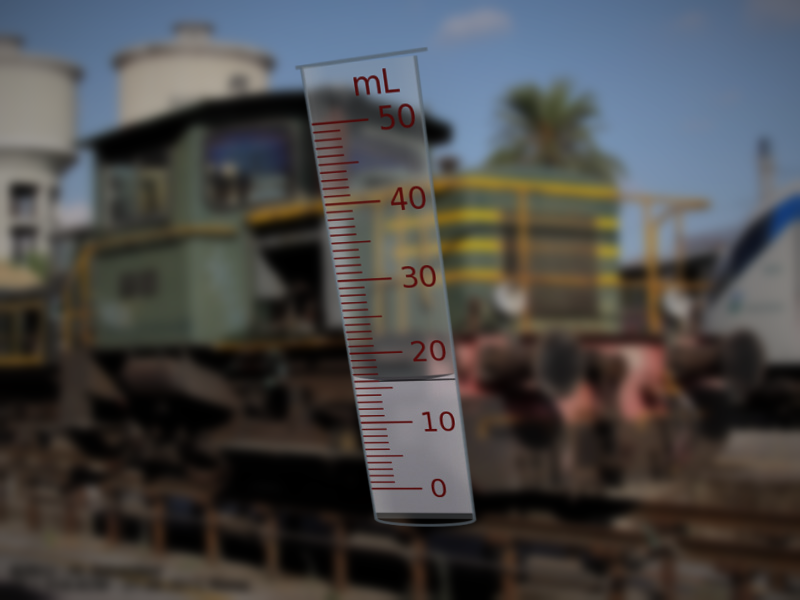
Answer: 16 mL
